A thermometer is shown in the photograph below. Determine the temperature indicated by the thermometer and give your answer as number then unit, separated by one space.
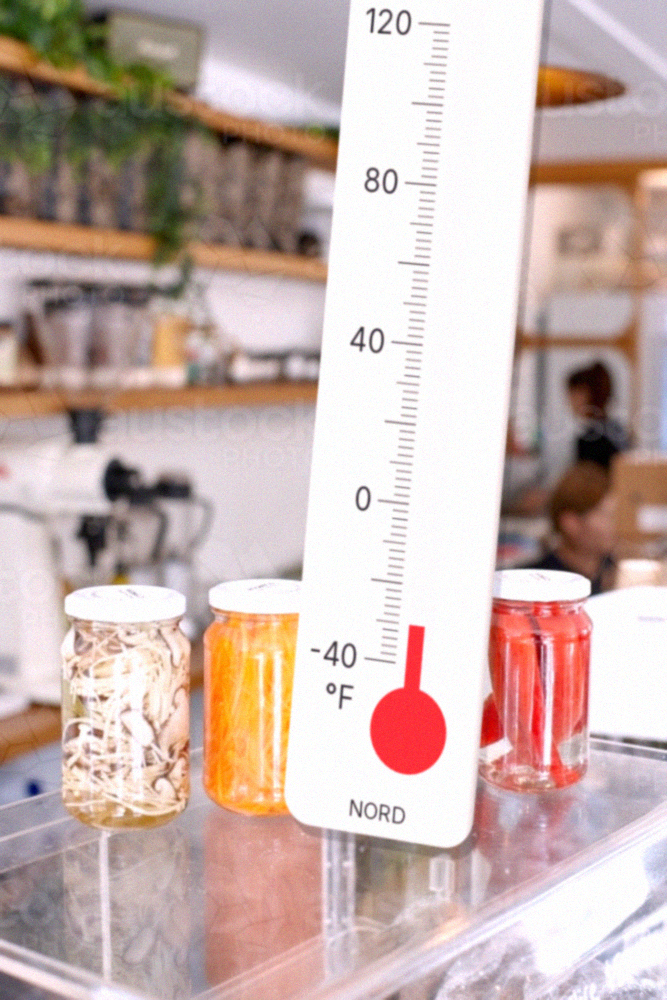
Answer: -30 °F
